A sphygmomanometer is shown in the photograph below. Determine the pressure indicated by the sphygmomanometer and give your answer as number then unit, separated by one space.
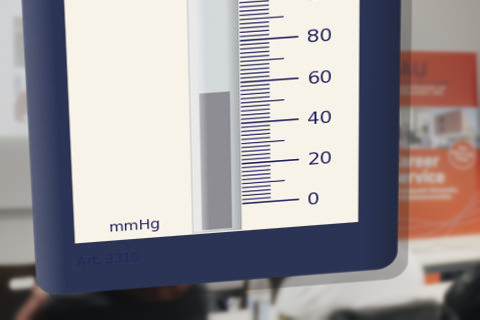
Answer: 56 mmHg
